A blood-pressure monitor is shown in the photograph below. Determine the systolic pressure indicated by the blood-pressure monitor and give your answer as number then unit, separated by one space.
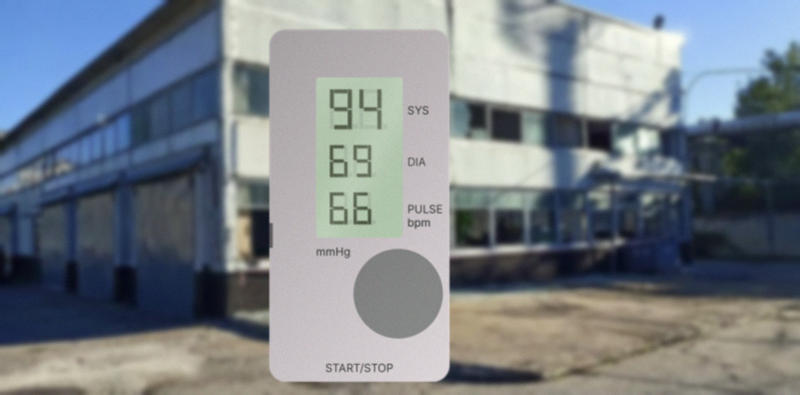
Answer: 94 mmHg
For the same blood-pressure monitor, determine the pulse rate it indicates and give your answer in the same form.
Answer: 66 bpm
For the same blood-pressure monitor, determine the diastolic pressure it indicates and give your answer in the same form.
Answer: 69 mmHg
